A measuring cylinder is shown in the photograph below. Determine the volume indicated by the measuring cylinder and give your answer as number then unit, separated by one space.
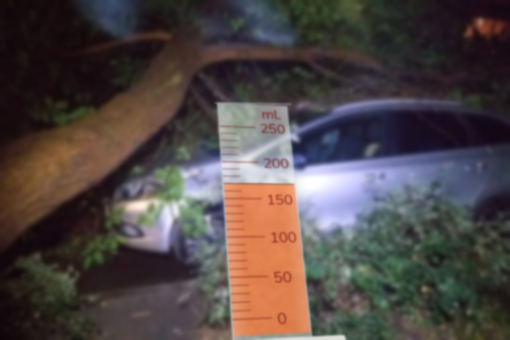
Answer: 170 mL
